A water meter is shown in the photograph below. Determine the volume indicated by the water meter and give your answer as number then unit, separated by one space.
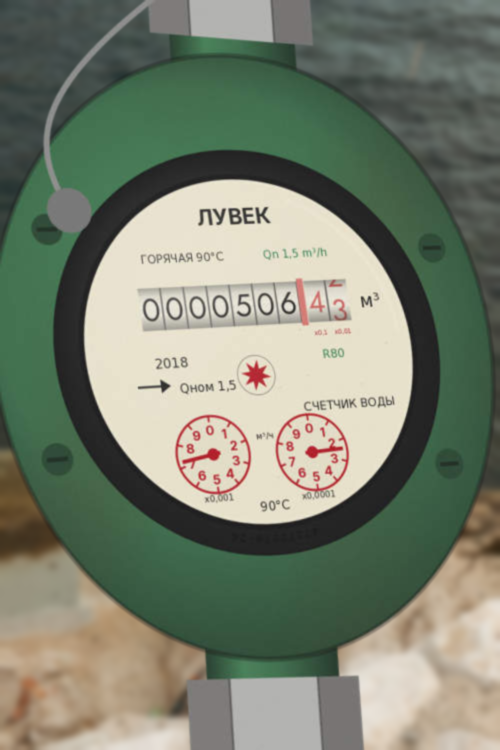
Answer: 506.4272 m³
